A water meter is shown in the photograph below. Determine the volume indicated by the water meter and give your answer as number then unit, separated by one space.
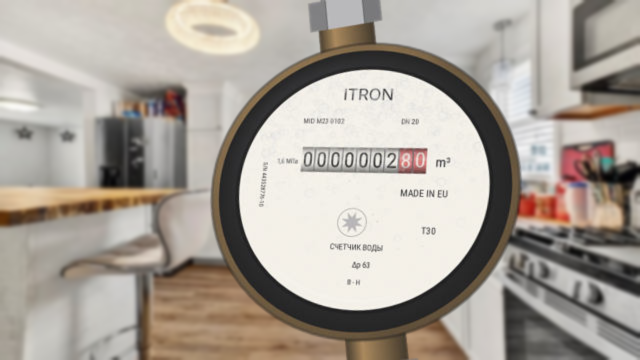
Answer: 2.80 m³
